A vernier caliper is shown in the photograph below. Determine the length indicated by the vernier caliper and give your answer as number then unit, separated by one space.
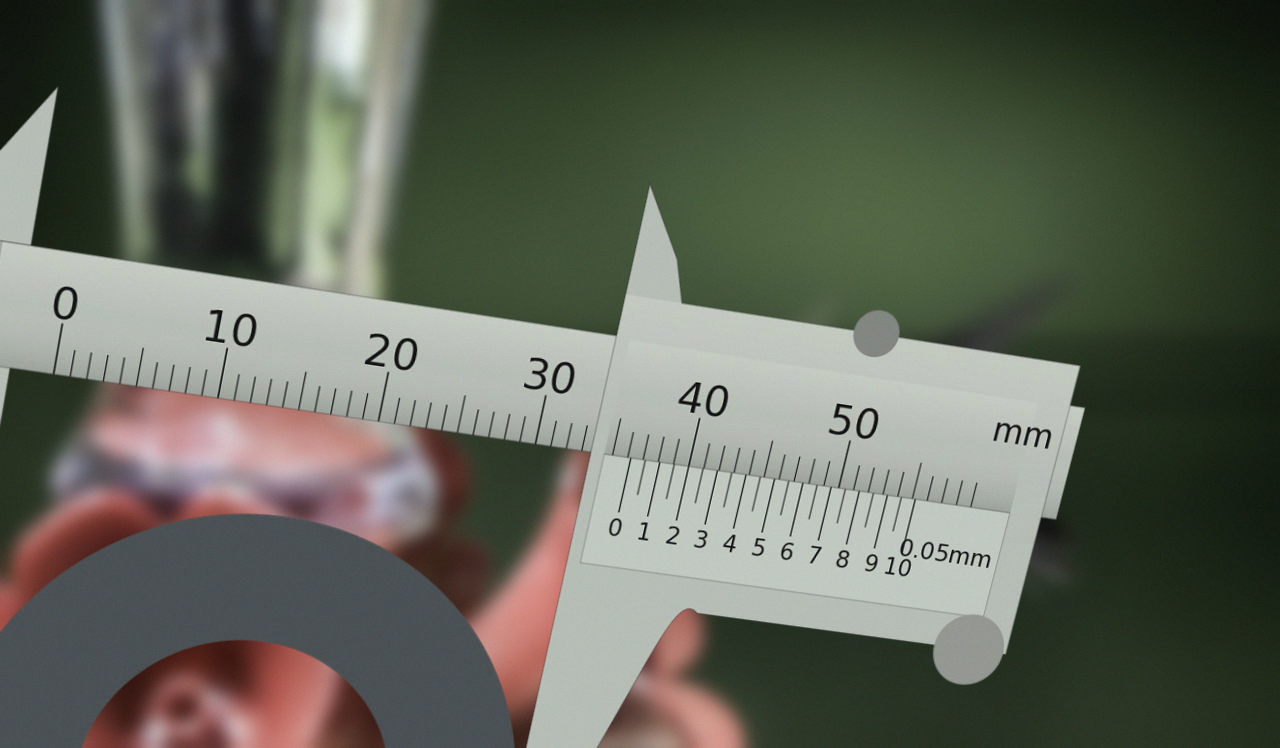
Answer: 36.2 mm
